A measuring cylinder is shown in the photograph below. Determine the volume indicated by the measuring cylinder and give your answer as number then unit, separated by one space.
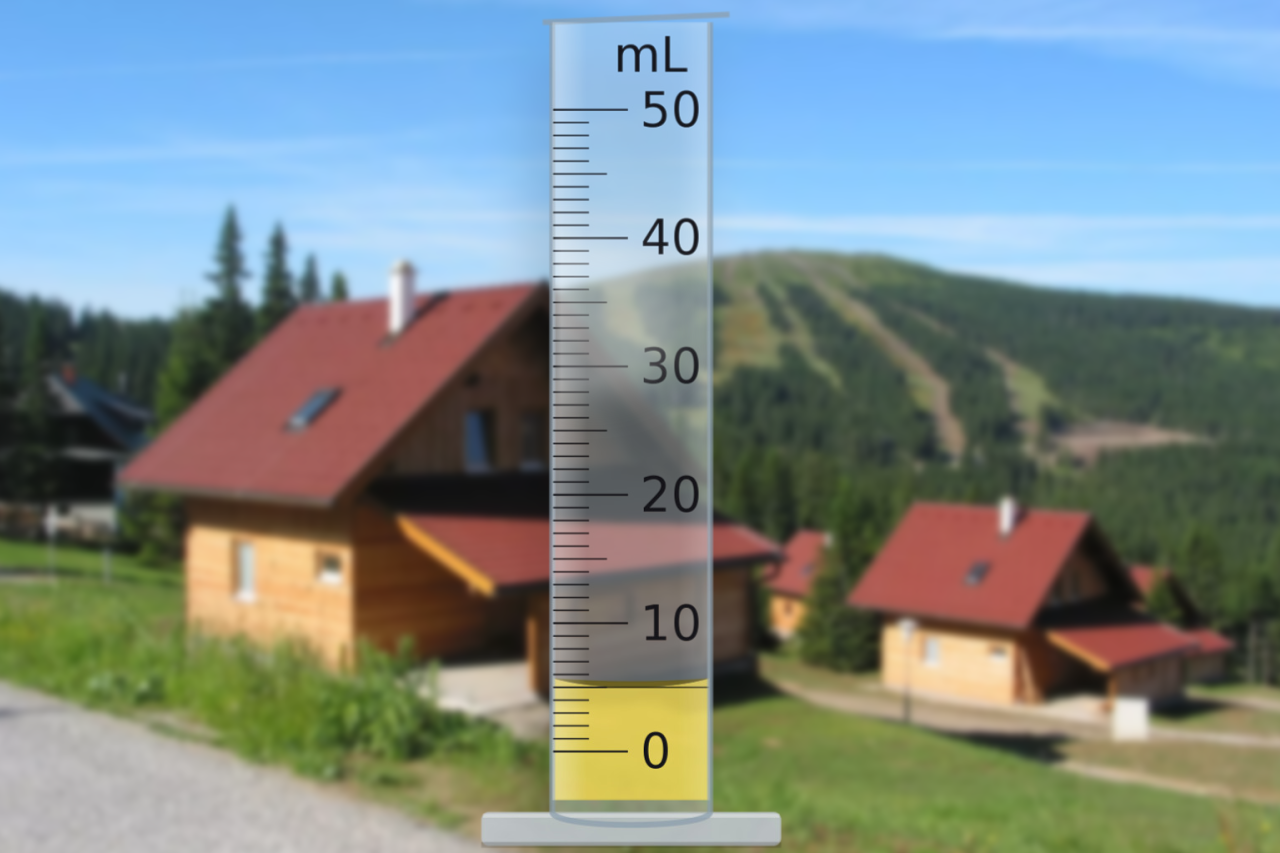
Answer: 5 mL
